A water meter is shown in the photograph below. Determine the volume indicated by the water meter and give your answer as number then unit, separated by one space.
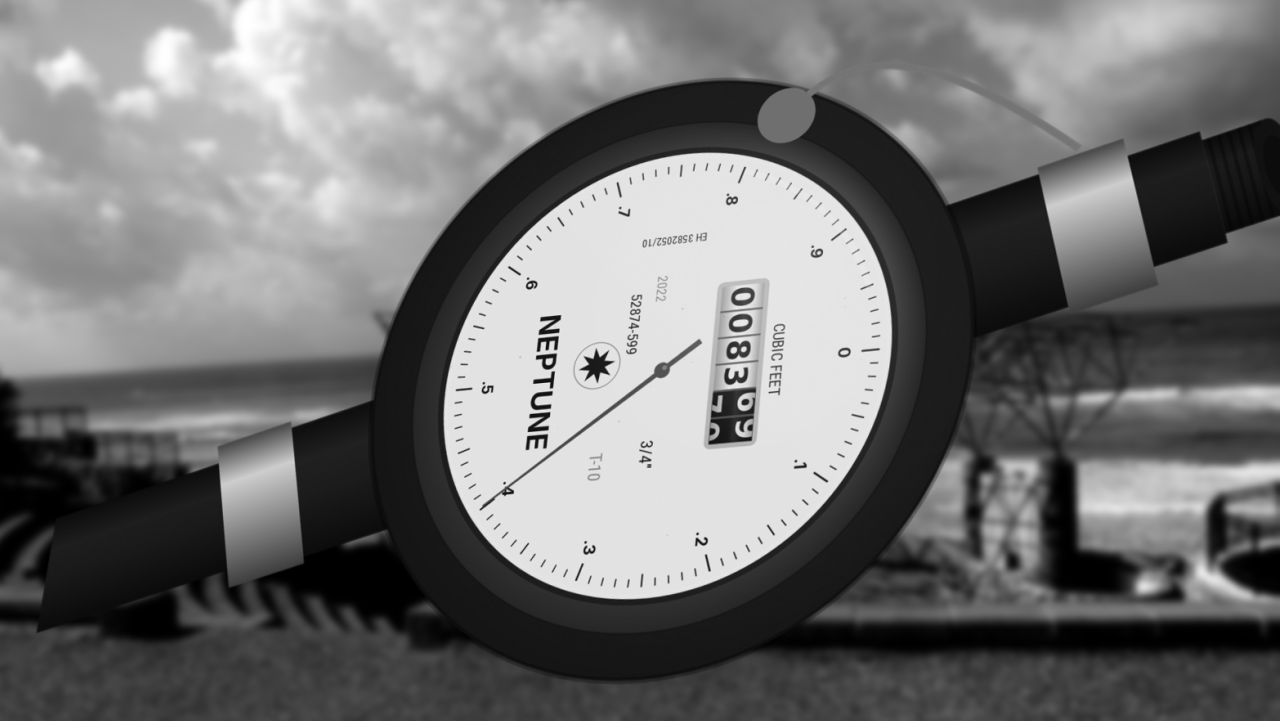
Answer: 8369.40 ft³
